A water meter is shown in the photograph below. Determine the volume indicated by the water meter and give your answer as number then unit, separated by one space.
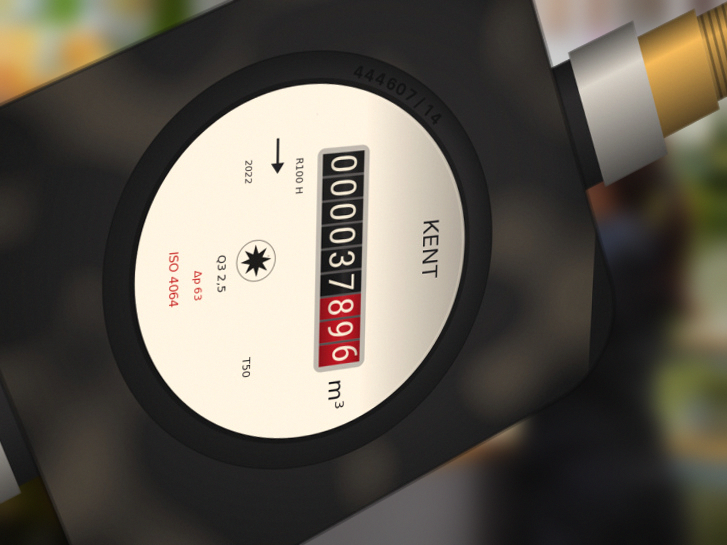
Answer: 37.896 m³
